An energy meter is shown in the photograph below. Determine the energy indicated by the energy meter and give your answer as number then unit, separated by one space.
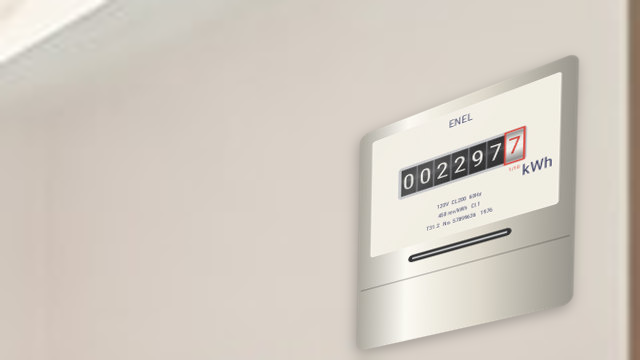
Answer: 2297.7 kWh
